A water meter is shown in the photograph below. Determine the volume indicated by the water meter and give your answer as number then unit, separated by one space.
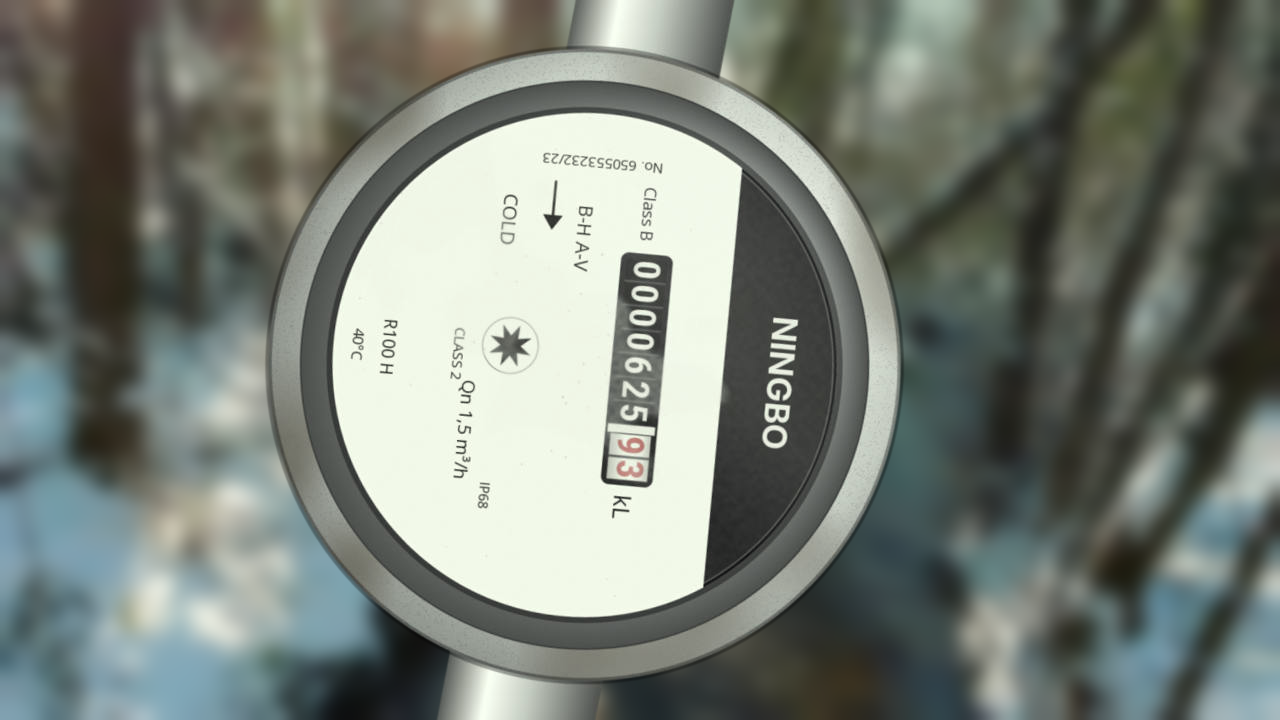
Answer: 625.93 kL
